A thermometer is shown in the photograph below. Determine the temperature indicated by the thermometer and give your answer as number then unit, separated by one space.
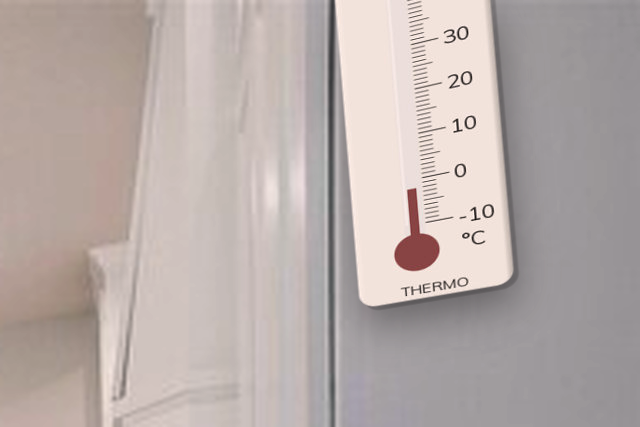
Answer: -2 °C
